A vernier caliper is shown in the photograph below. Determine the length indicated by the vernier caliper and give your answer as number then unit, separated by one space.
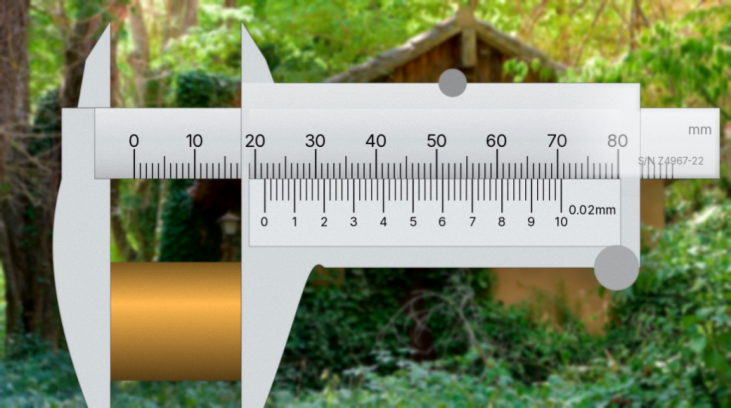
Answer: 21.6 mm
